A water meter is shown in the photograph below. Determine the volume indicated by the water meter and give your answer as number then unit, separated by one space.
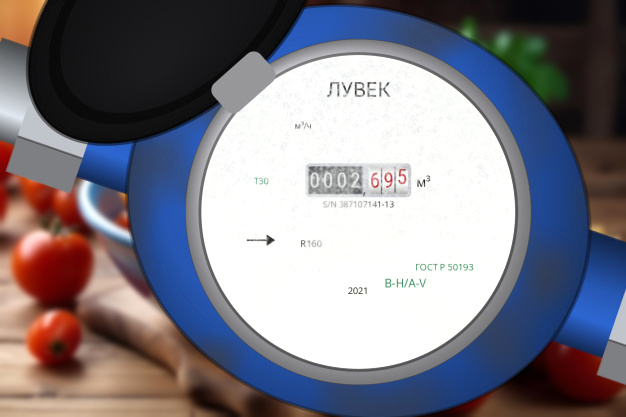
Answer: 2.695 m³
